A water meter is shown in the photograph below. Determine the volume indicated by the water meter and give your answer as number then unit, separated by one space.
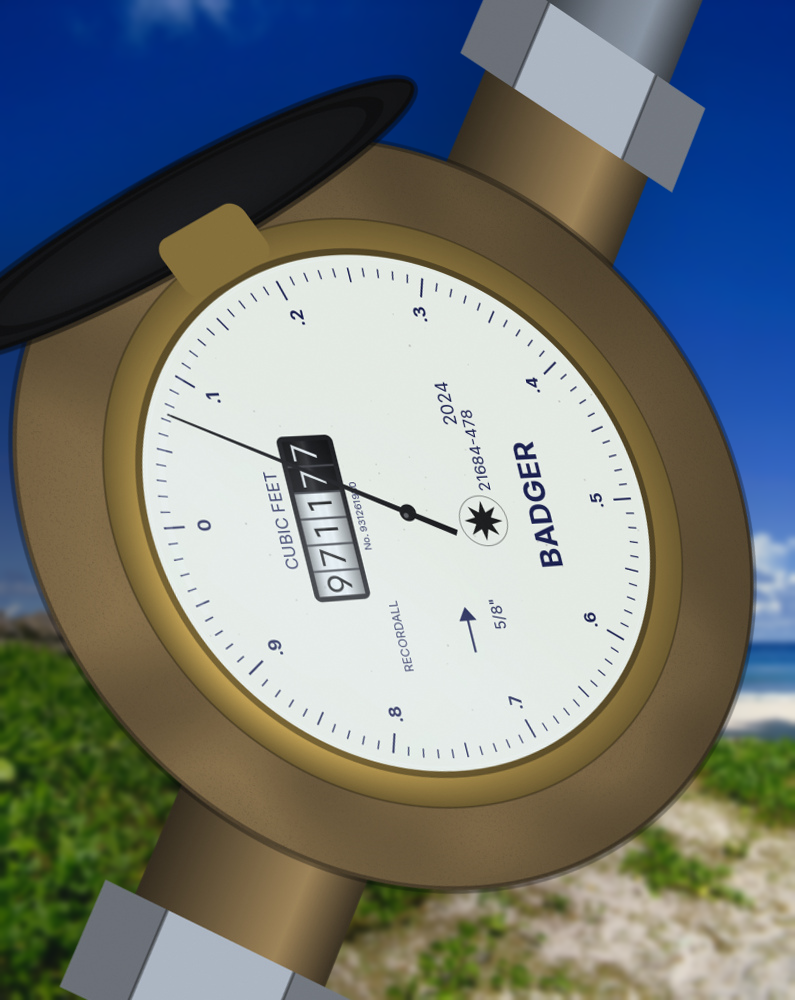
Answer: 971177.07 ft³
